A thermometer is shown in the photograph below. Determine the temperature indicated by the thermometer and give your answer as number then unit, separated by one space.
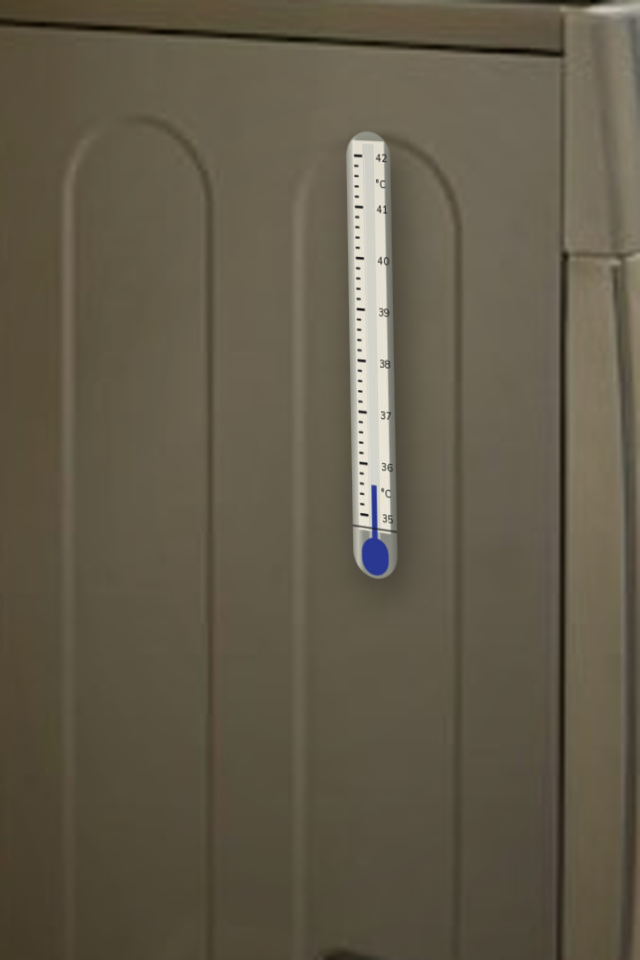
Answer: 35.6 °C
